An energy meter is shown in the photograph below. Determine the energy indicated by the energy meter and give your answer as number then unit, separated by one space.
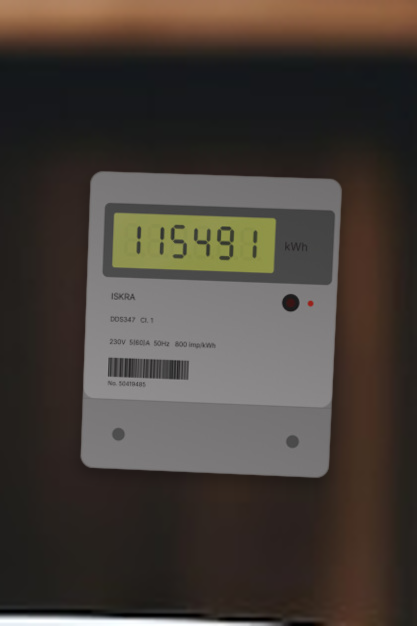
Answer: 115491 kWh
